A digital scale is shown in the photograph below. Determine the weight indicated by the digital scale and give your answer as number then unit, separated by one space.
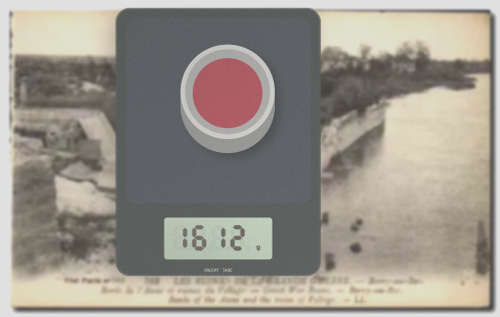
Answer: 1612 g
